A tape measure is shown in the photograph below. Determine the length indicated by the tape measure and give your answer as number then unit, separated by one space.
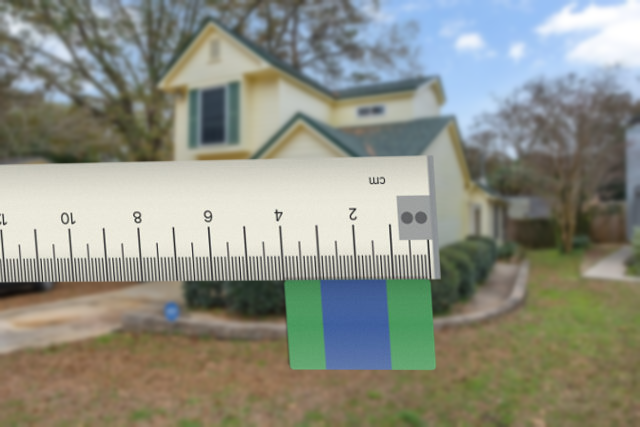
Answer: 4 cm
